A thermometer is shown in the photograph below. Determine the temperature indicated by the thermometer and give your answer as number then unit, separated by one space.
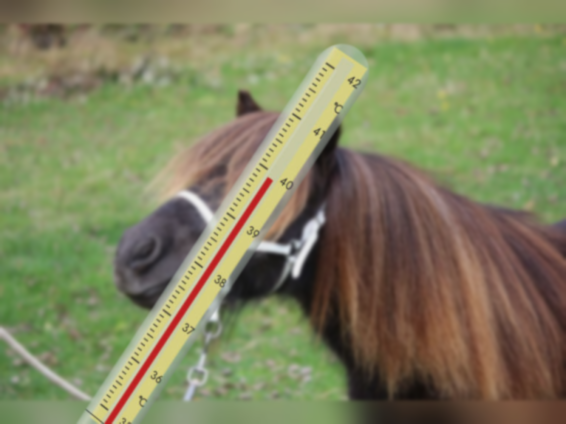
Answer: 39.9 °C
